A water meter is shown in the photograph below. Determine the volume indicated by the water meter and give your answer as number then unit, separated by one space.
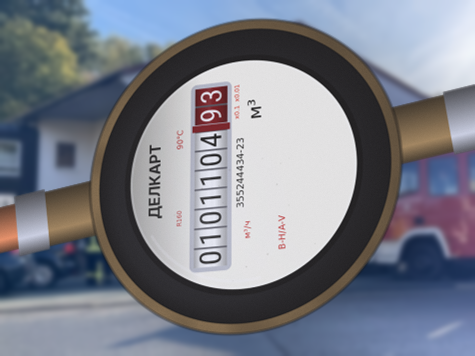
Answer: 101104.93 m³
